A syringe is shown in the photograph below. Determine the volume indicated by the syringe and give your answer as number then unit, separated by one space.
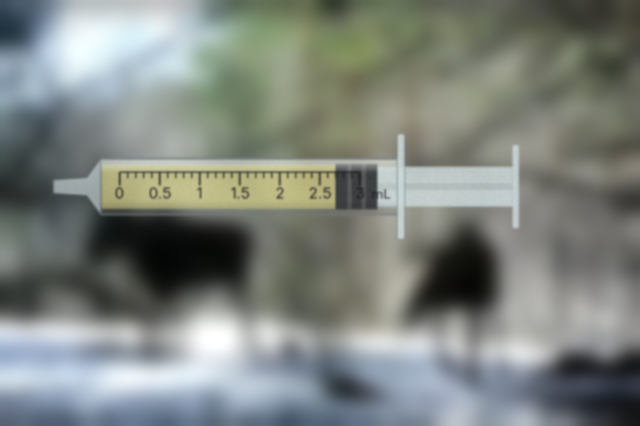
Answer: 2.7 mL
